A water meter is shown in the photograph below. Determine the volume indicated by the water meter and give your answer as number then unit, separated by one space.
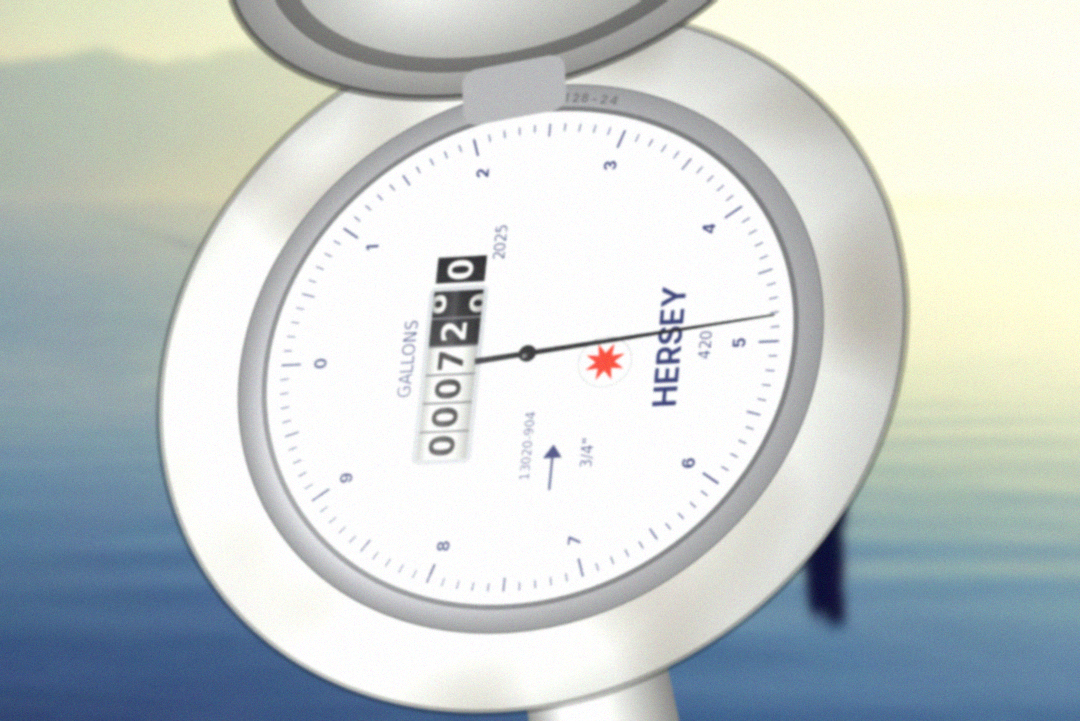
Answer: 7284.8 gal
